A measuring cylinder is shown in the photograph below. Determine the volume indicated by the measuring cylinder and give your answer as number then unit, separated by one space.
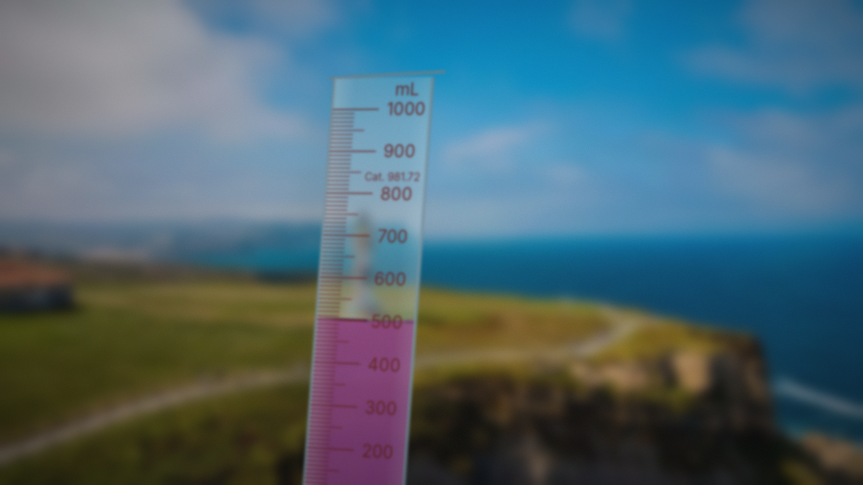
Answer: 500 mL
